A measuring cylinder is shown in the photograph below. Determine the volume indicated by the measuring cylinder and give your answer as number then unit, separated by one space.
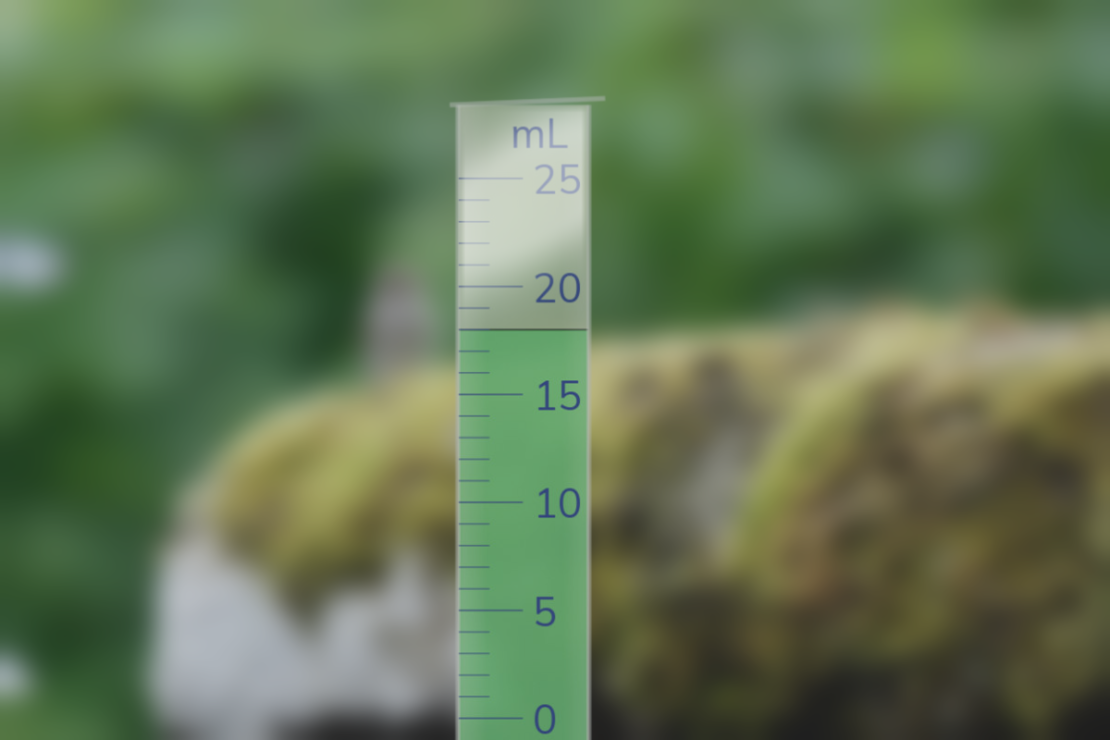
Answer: 18 mL
